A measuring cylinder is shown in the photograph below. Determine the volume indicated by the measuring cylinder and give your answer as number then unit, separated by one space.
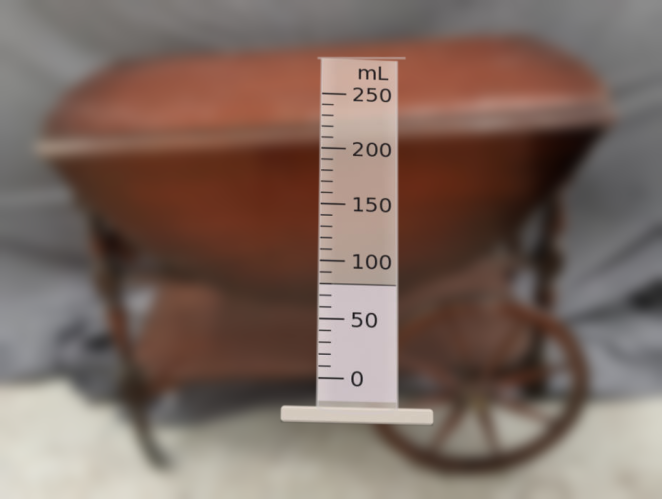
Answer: 80 mL
